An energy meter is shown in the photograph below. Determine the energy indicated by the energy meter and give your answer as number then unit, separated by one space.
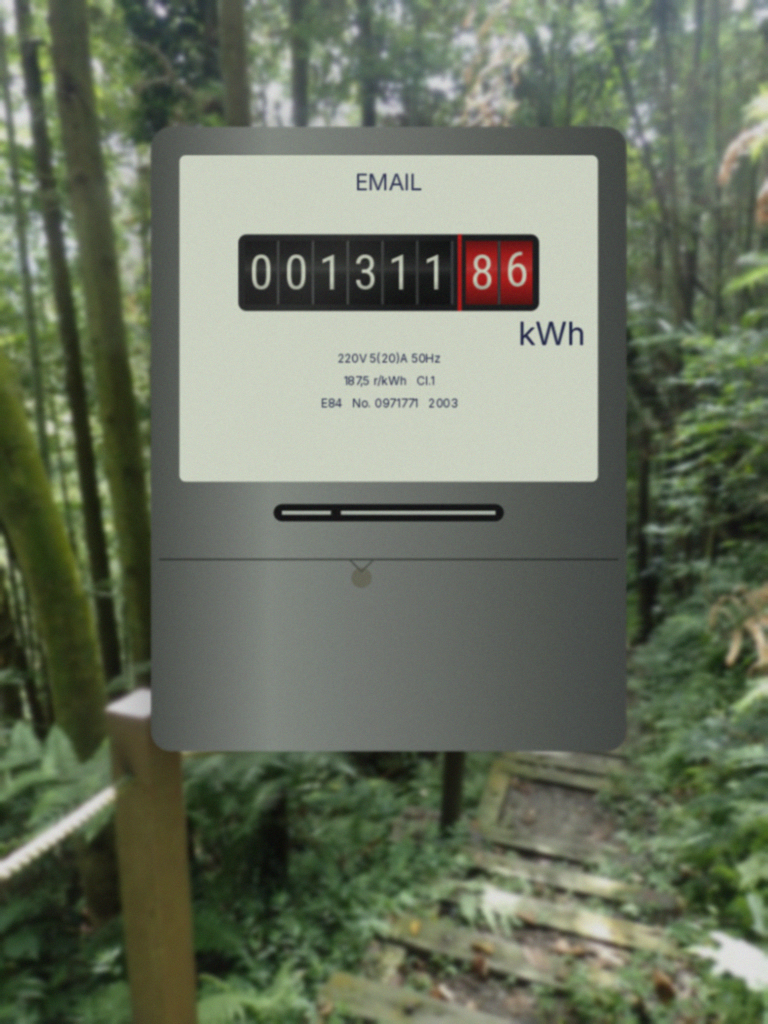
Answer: 1311.86 kWh
